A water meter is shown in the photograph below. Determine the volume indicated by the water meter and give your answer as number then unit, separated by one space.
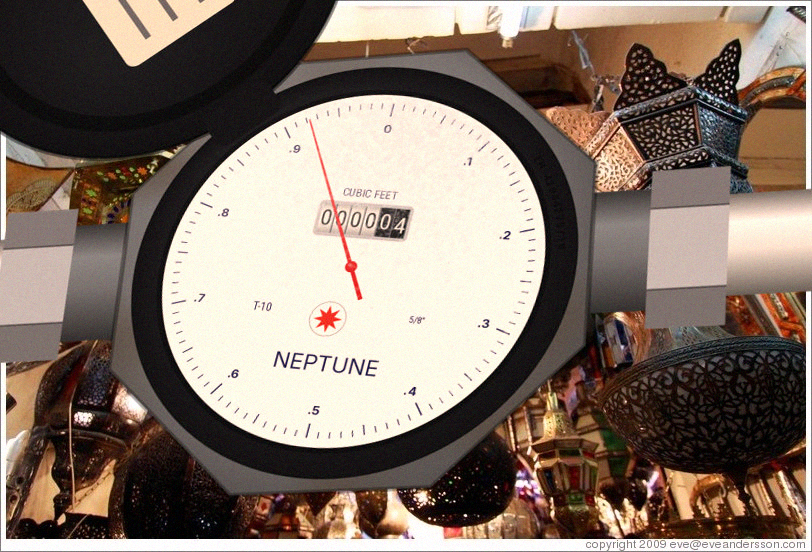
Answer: 3.92 ft³
